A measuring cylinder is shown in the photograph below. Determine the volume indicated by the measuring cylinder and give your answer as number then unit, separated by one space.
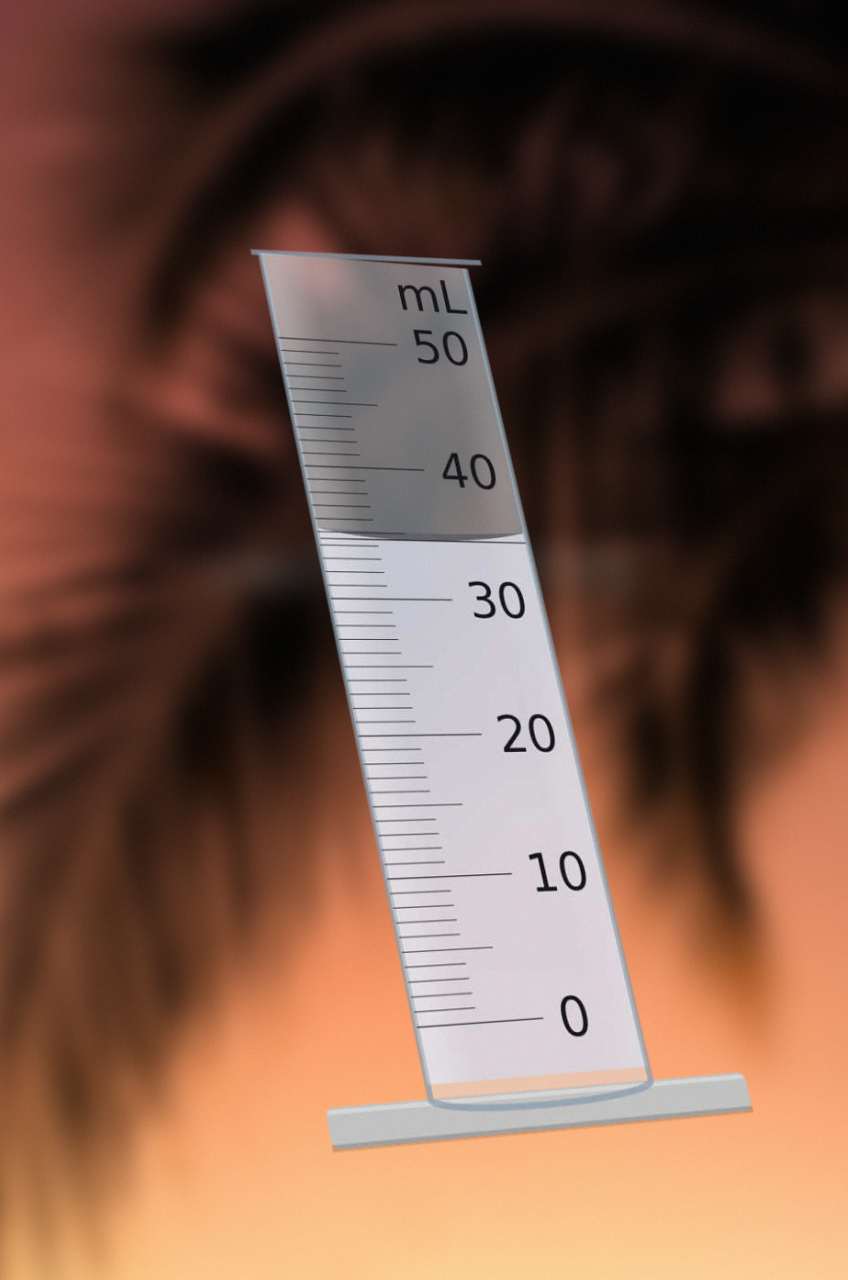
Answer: 34.5 mL
